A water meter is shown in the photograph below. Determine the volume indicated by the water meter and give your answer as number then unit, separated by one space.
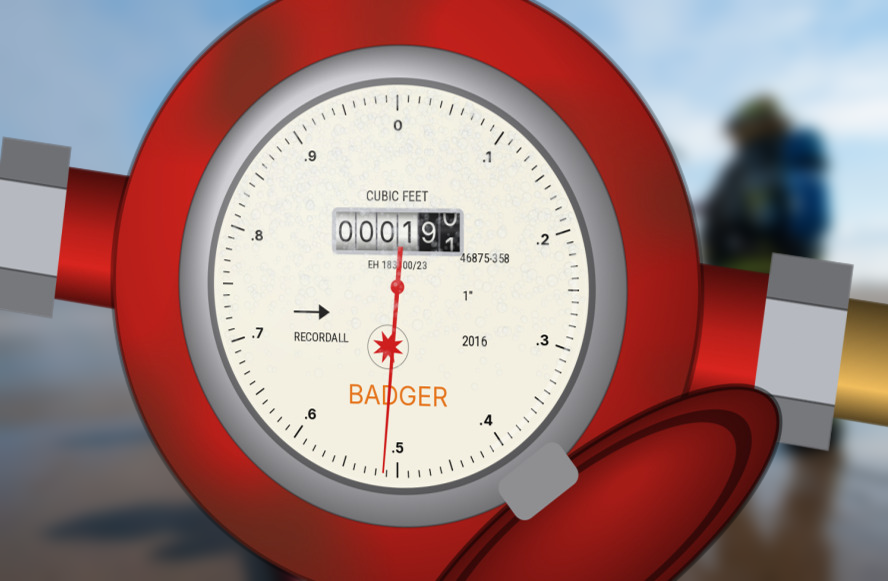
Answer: 190.51 ft³
